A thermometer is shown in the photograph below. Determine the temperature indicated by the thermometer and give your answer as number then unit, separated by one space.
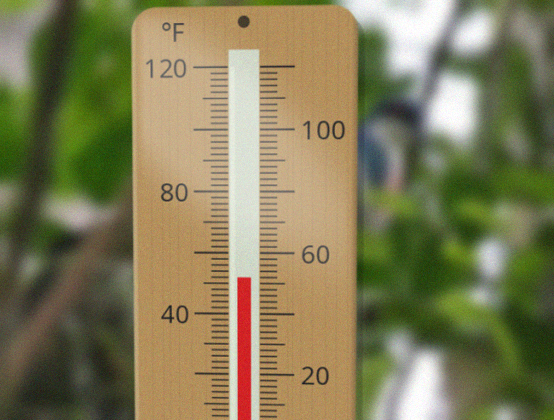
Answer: 52 °F
